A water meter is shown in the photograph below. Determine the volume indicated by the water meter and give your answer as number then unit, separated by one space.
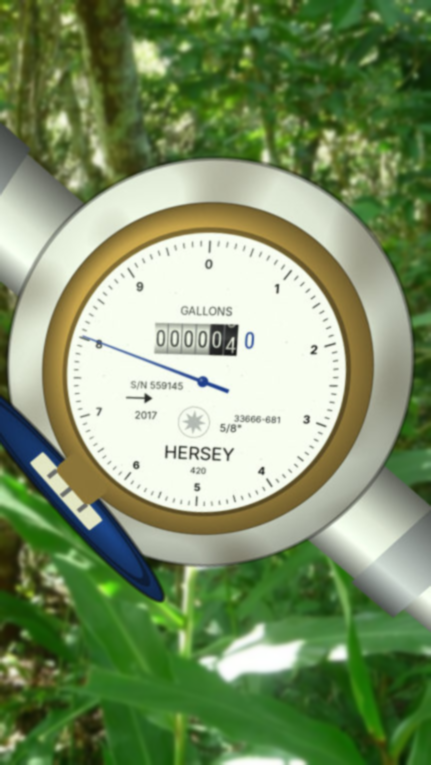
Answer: 38.0 gal
